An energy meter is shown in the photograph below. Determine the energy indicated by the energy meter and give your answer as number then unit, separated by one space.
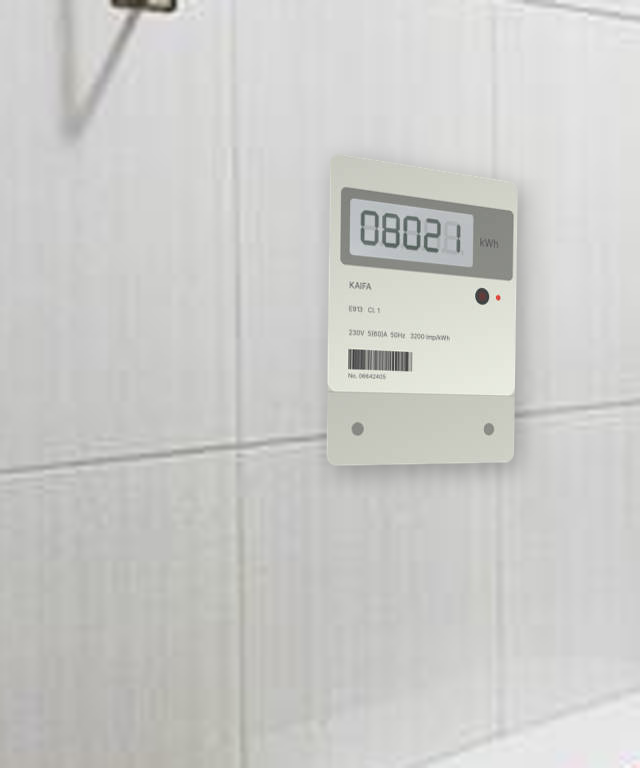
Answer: 8021 kWh
